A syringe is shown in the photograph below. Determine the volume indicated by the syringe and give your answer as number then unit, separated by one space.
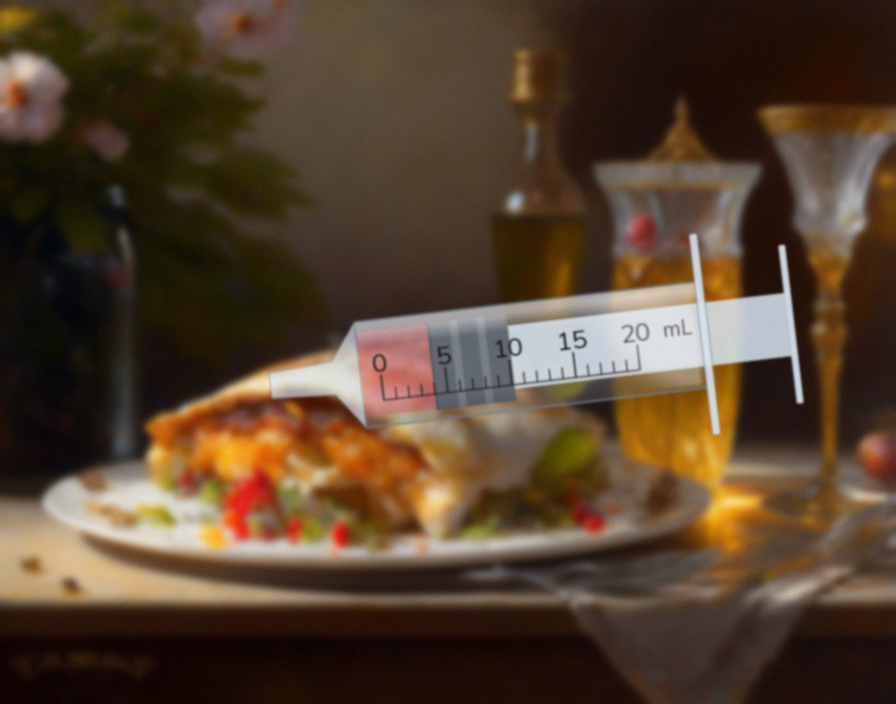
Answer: 4 mL
